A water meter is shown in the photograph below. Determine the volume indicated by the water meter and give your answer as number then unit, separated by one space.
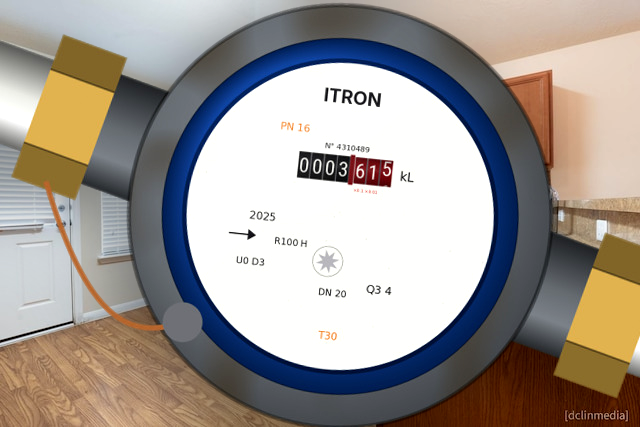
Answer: 3.615 kL
